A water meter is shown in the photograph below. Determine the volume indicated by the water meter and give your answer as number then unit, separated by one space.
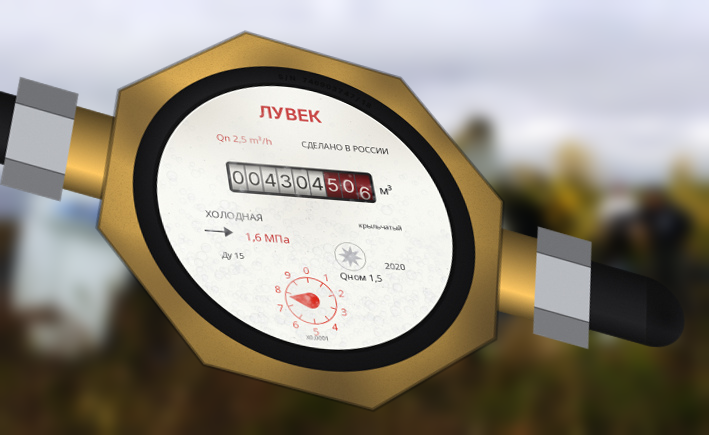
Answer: 4304.5057 m³
